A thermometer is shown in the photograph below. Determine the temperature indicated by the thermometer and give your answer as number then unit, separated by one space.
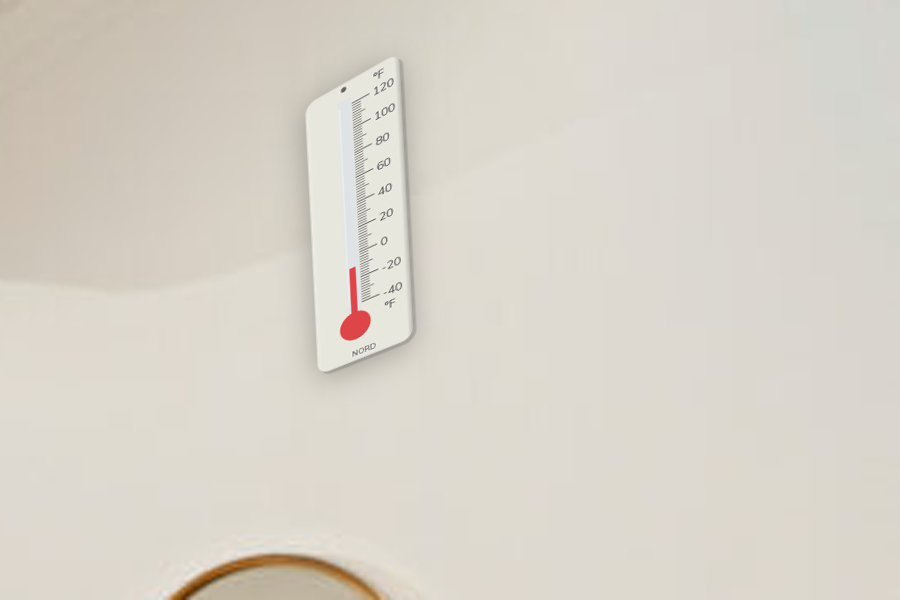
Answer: -10 °F
